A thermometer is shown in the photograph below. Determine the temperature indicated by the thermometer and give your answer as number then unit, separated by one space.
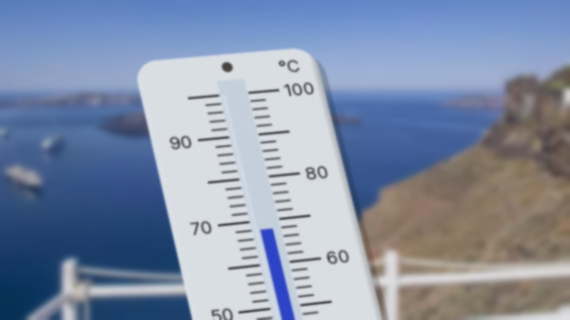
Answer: 68 °C
